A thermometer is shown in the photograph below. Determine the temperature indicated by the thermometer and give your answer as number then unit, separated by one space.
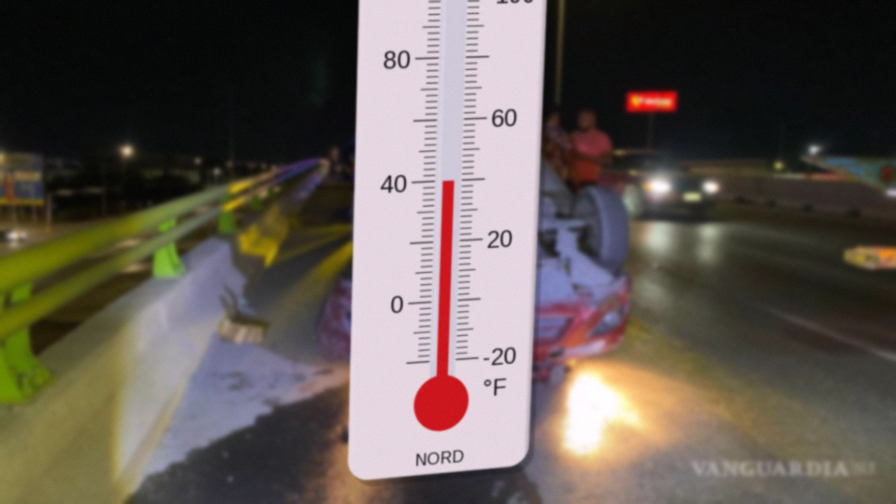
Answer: 40 °F
